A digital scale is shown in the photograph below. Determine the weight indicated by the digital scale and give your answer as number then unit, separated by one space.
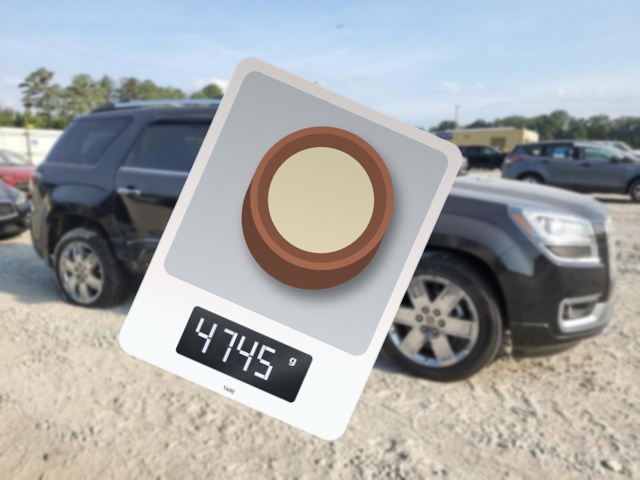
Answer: 4745 g
